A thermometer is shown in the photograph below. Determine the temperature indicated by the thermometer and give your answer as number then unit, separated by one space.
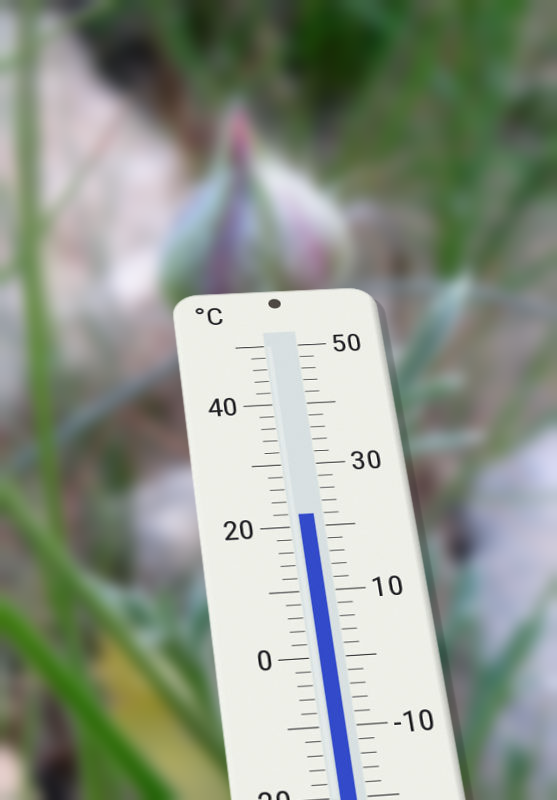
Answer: 22 °C
